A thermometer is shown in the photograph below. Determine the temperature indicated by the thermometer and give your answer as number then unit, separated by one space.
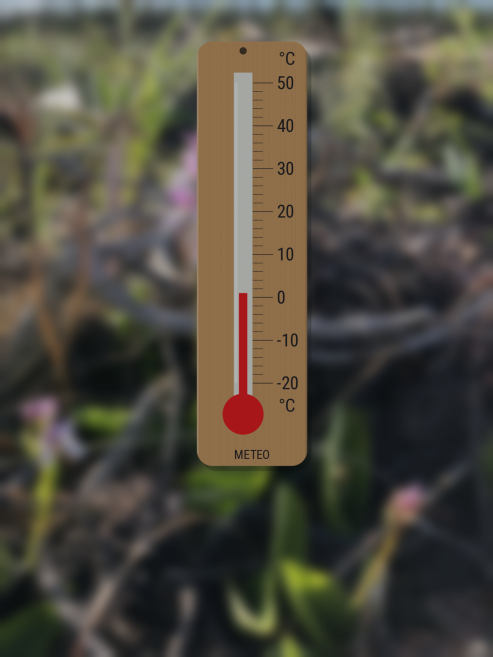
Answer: 1 °C
